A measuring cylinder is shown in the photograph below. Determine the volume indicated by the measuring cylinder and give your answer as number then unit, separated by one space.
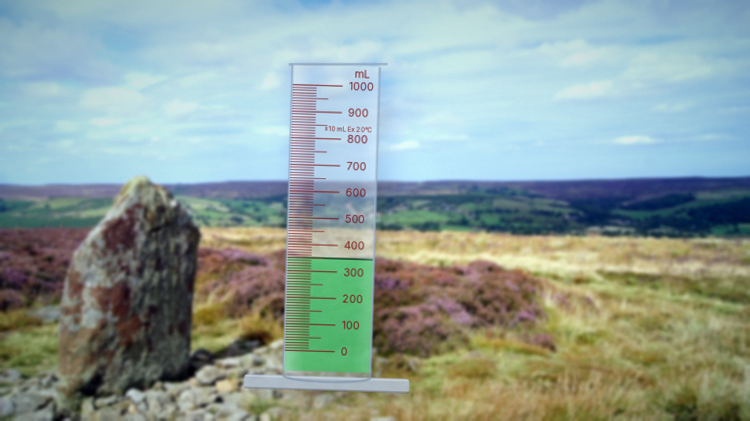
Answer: 350 mL
